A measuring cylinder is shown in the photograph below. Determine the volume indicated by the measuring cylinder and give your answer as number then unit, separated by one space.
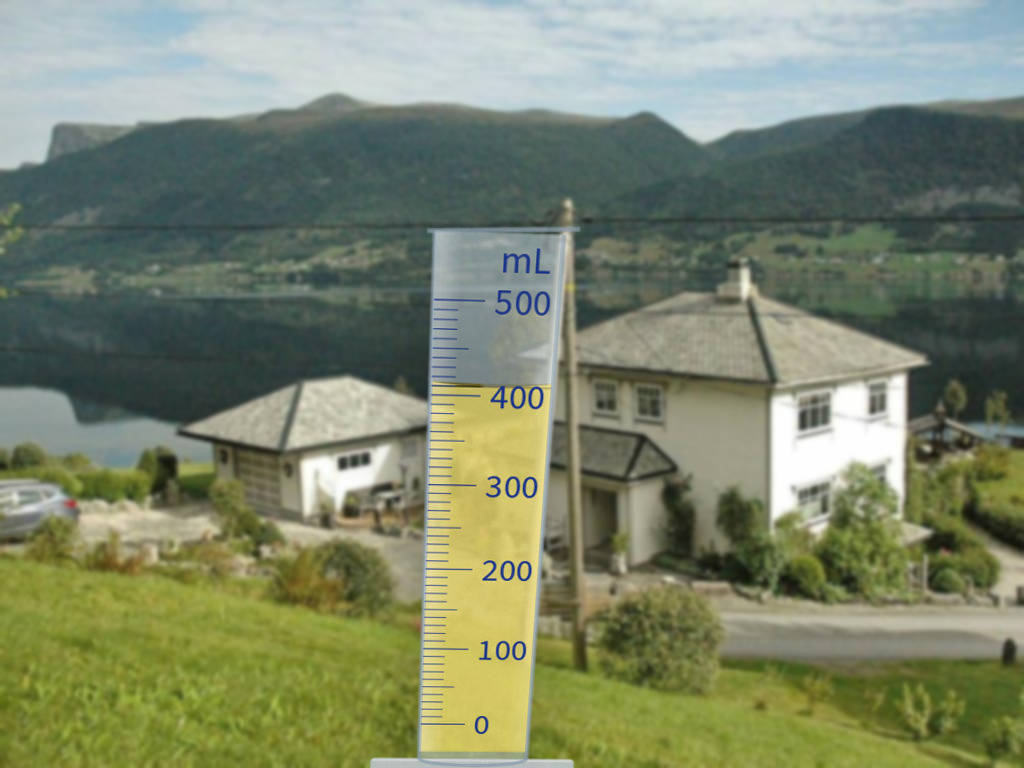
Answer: 410 mL
